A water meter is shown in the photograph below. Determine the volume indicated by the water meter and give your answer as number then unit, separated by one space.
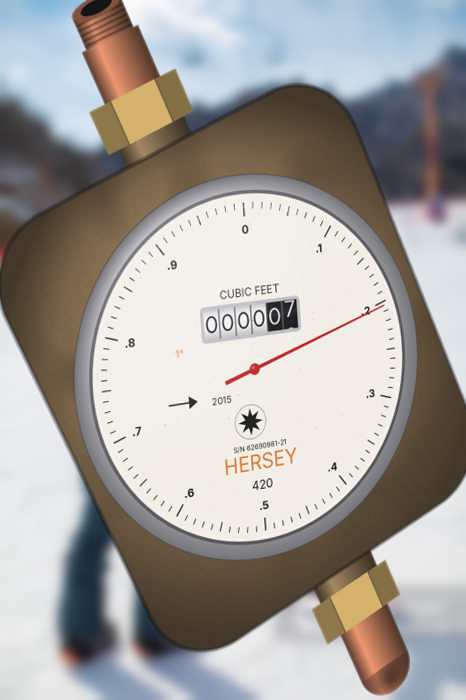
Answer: 7.20 ft³
